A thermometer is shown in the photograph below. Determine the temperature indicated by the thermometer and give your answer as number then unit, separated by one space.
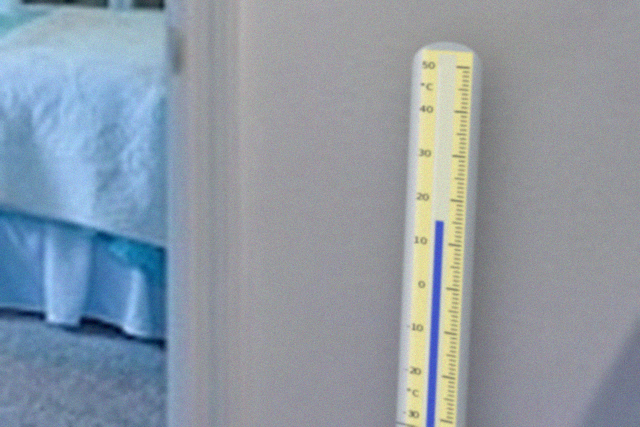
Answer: 15 °C
